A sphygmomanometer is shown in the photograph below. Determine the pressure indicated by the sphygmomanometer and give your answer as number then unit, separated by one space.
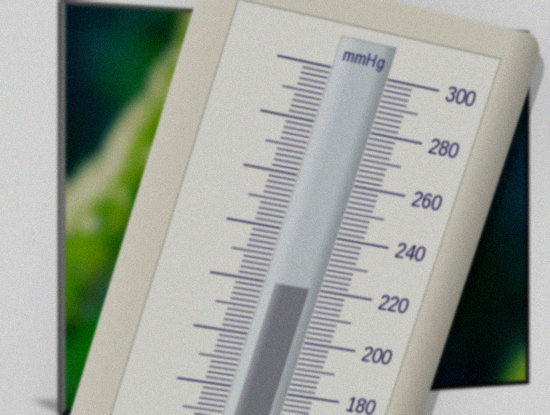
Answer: 220 mmHg
